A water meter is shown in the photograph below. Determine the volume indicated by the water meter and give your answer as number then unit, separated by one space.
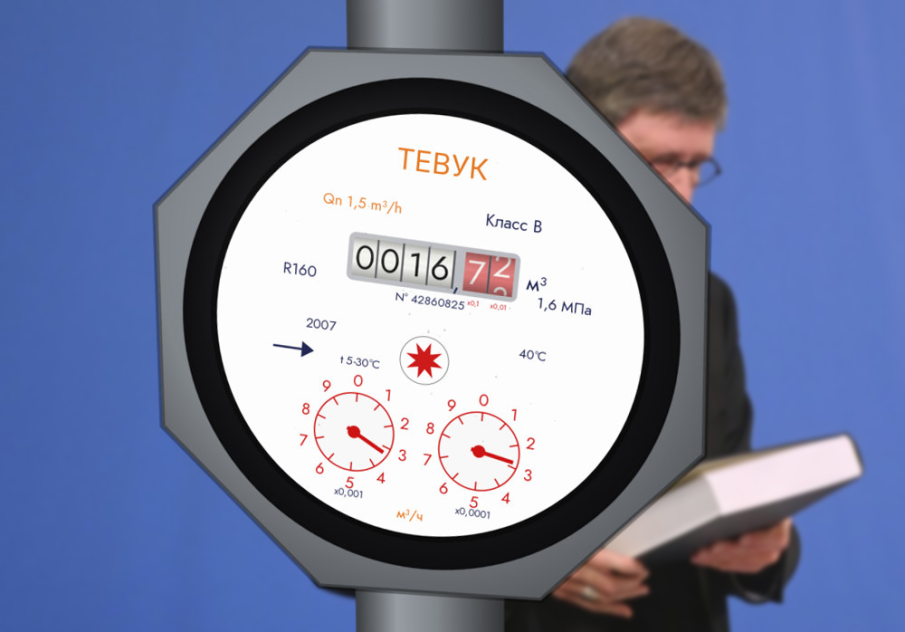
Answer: 16.7232 m³
